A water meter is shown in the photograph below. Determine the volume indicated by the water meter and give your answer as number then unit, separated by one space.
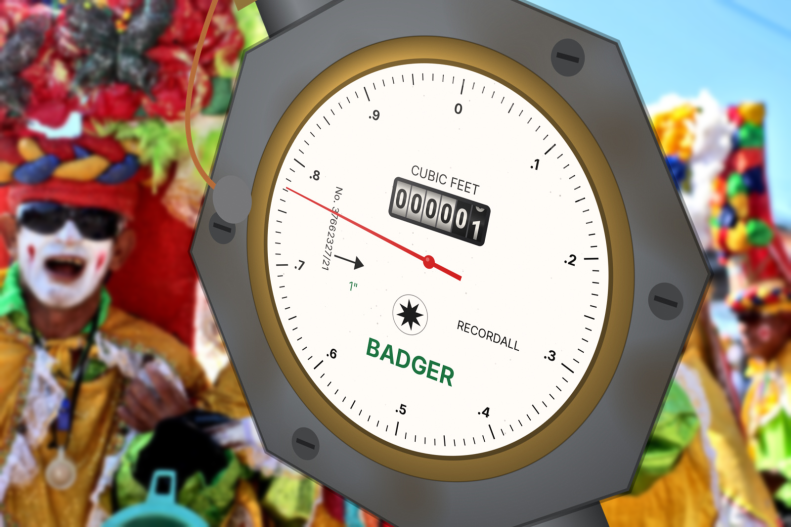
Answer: 0.77 ft³
